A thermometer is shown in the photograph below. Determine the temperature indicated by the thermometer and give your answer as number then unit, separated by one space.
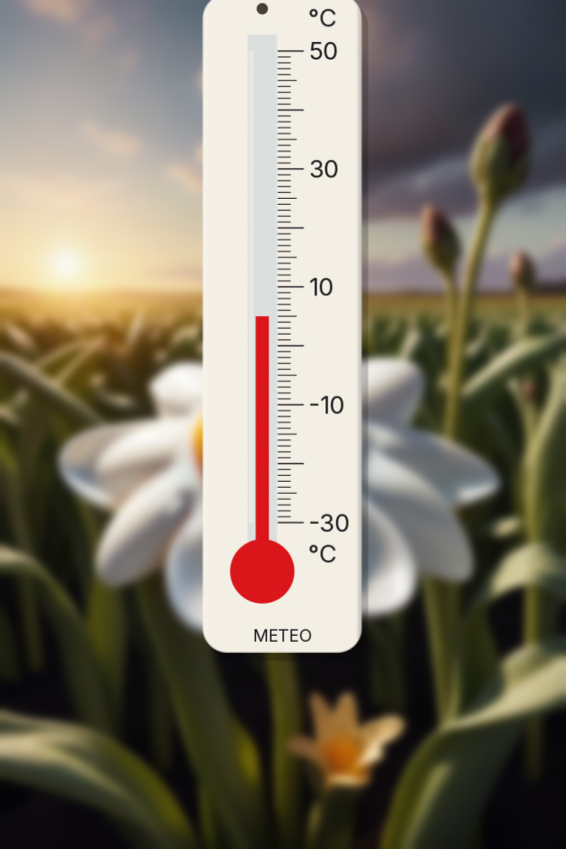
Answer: 5 °C
